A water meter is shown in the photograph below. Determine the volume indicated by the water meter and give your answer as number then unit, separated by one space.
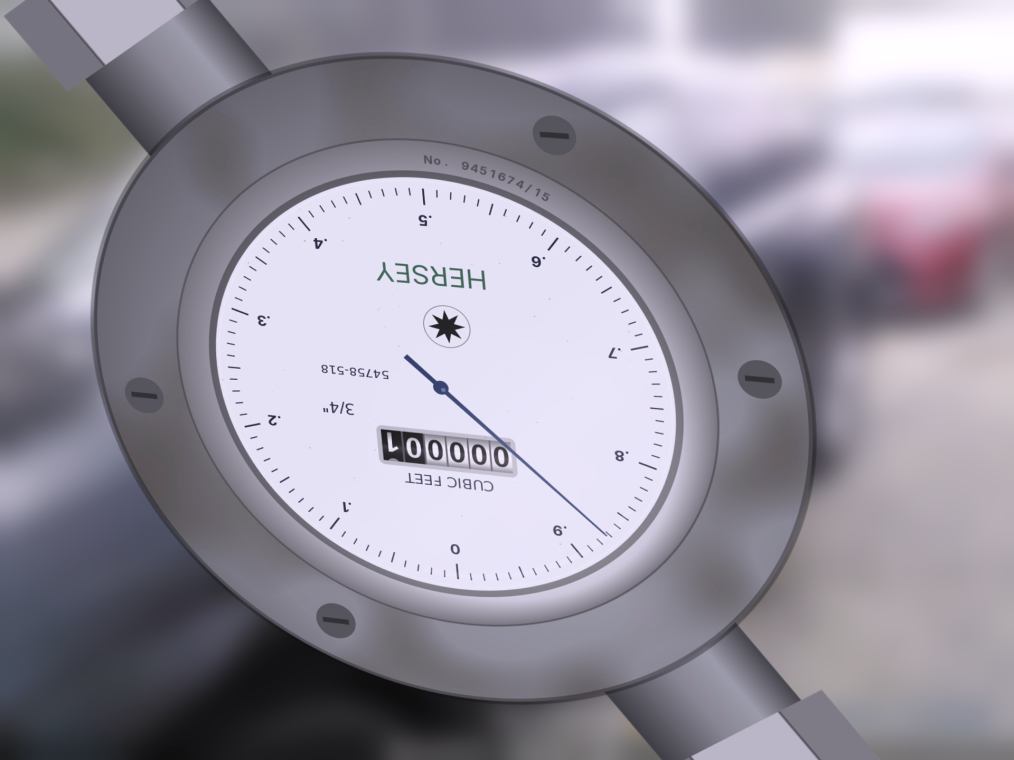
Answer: 0.87 ft³
